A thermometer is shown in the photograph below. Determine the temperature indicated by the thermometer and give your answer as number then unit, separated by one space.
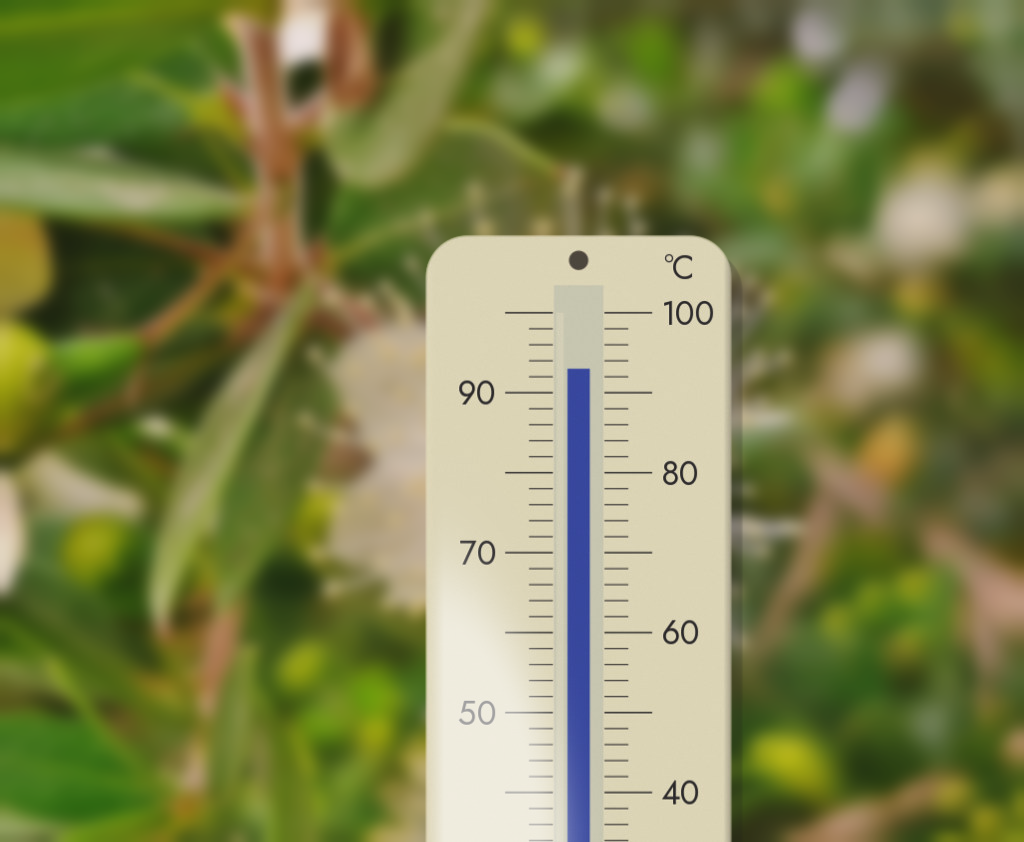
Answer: 93 °C
